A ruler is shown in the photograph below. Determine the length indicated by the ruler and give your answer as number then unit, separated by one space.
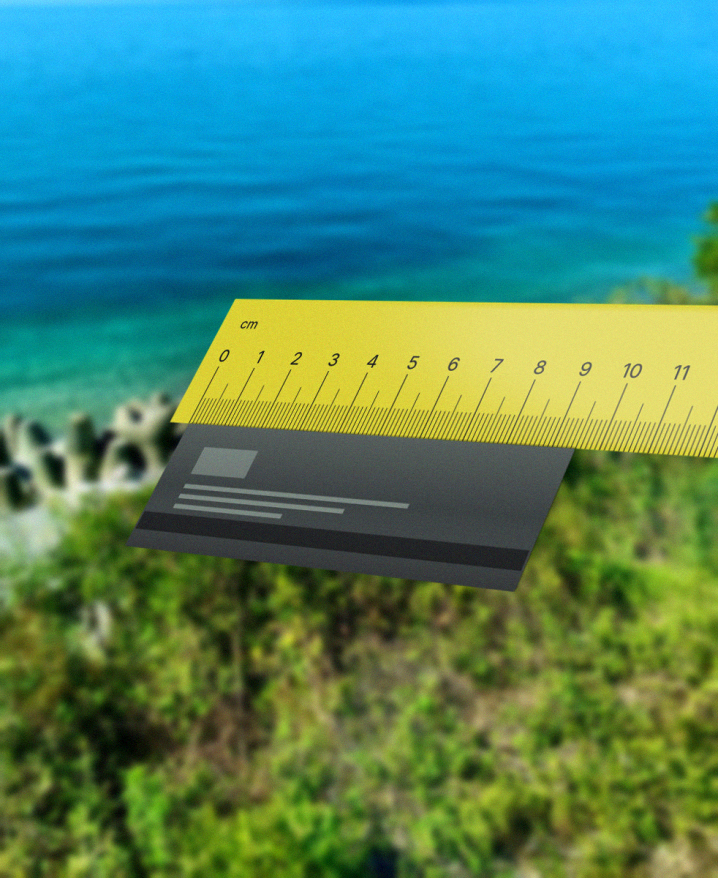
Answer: 9.5 cm
